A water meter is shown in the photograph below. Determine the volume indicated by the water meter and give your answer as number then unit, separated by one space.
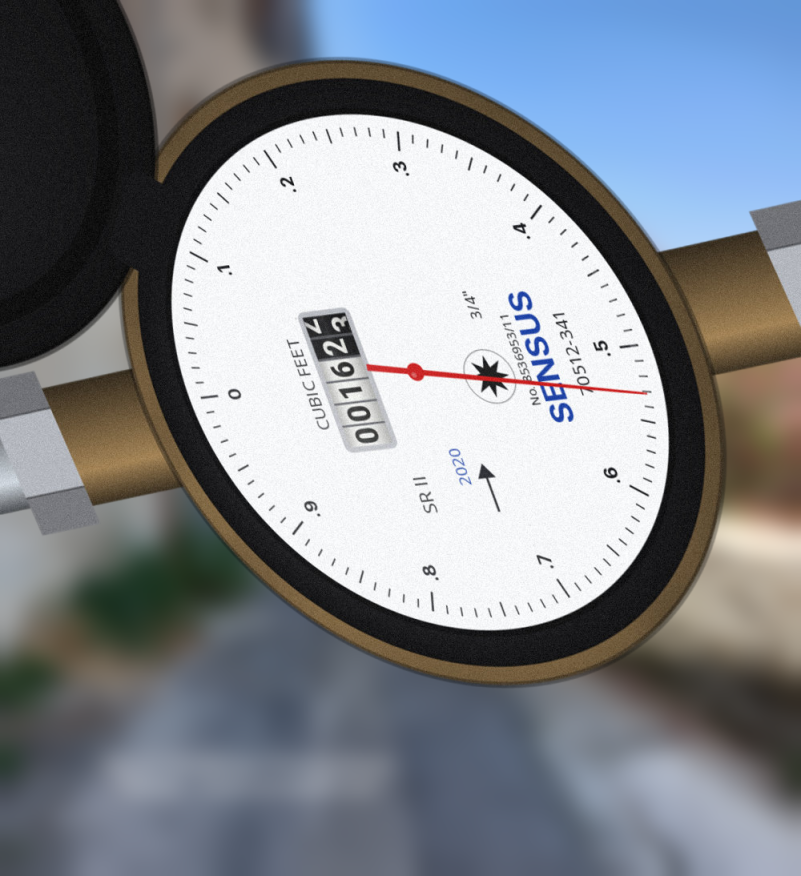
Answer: 1622.53 ft³
